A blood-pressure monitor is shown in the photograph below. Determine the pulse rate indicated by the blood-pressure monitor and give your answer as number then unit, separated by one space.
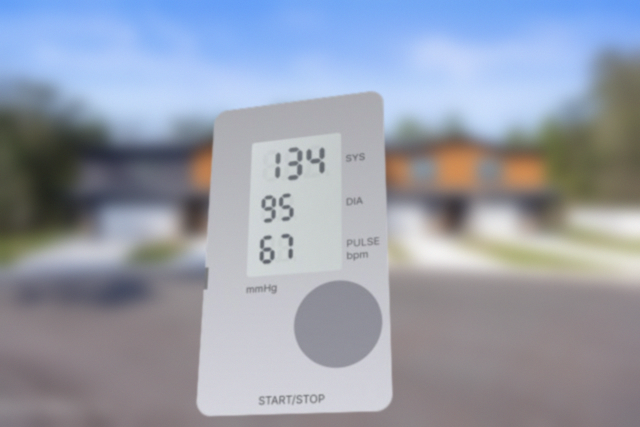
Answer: 67 bpm
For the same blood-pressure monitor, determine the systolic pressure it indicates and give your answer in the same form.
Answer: 134 mmHg
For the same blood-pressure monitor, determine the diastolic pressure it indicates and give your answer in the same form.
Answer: 95 mmHg
